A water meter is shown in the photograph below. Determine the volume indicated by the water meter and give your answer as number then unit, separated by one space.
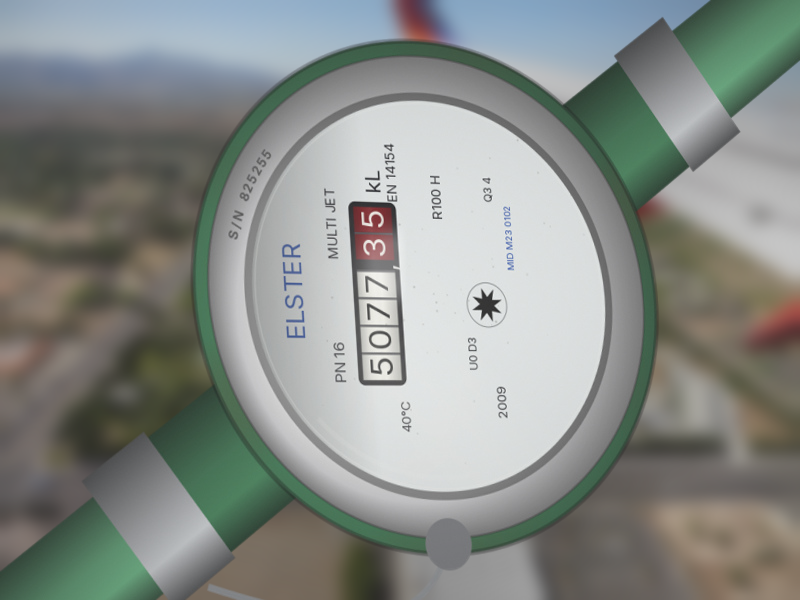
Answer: 5077.35 kL
